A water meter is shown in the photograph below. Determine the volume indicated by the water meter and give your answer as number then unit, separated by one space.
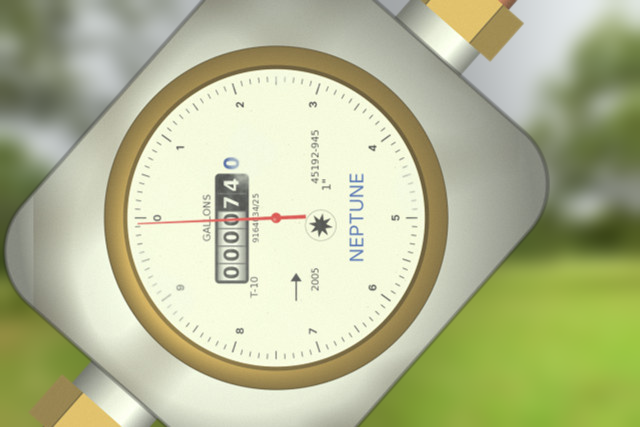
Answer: 739.9 gal
